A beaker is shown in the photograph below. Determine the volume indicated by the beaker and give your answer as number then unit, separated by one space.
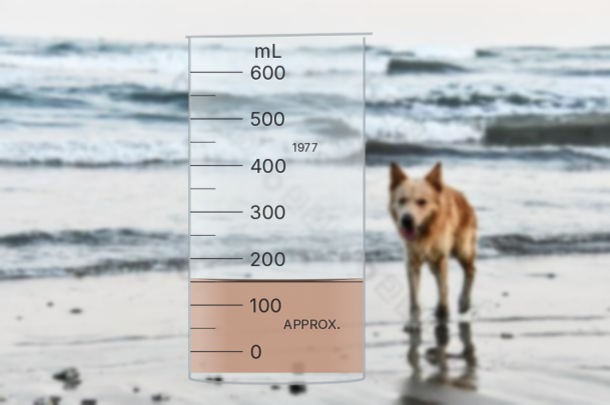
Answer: 150 mL
